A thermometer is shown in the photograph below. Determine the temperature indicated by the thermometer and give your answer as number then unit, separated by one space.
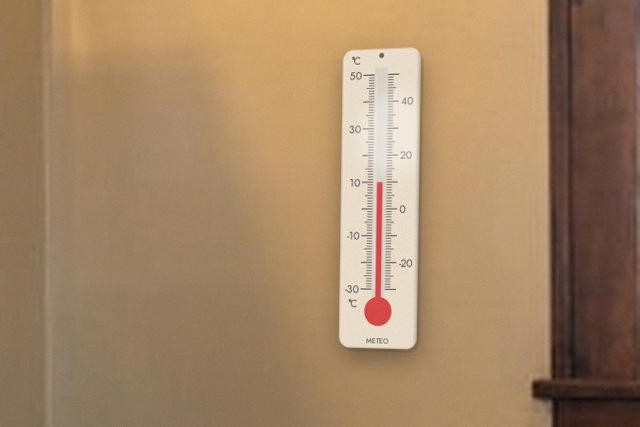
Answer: 10 °C
